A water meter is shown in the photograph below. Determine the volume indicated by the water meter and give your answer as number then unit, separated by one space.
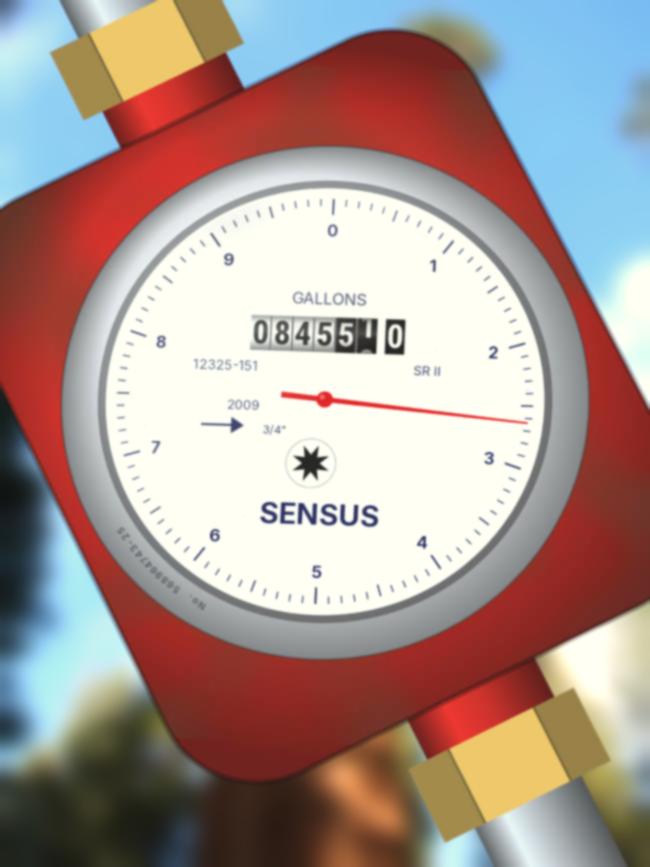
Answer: 845512.6 gal
